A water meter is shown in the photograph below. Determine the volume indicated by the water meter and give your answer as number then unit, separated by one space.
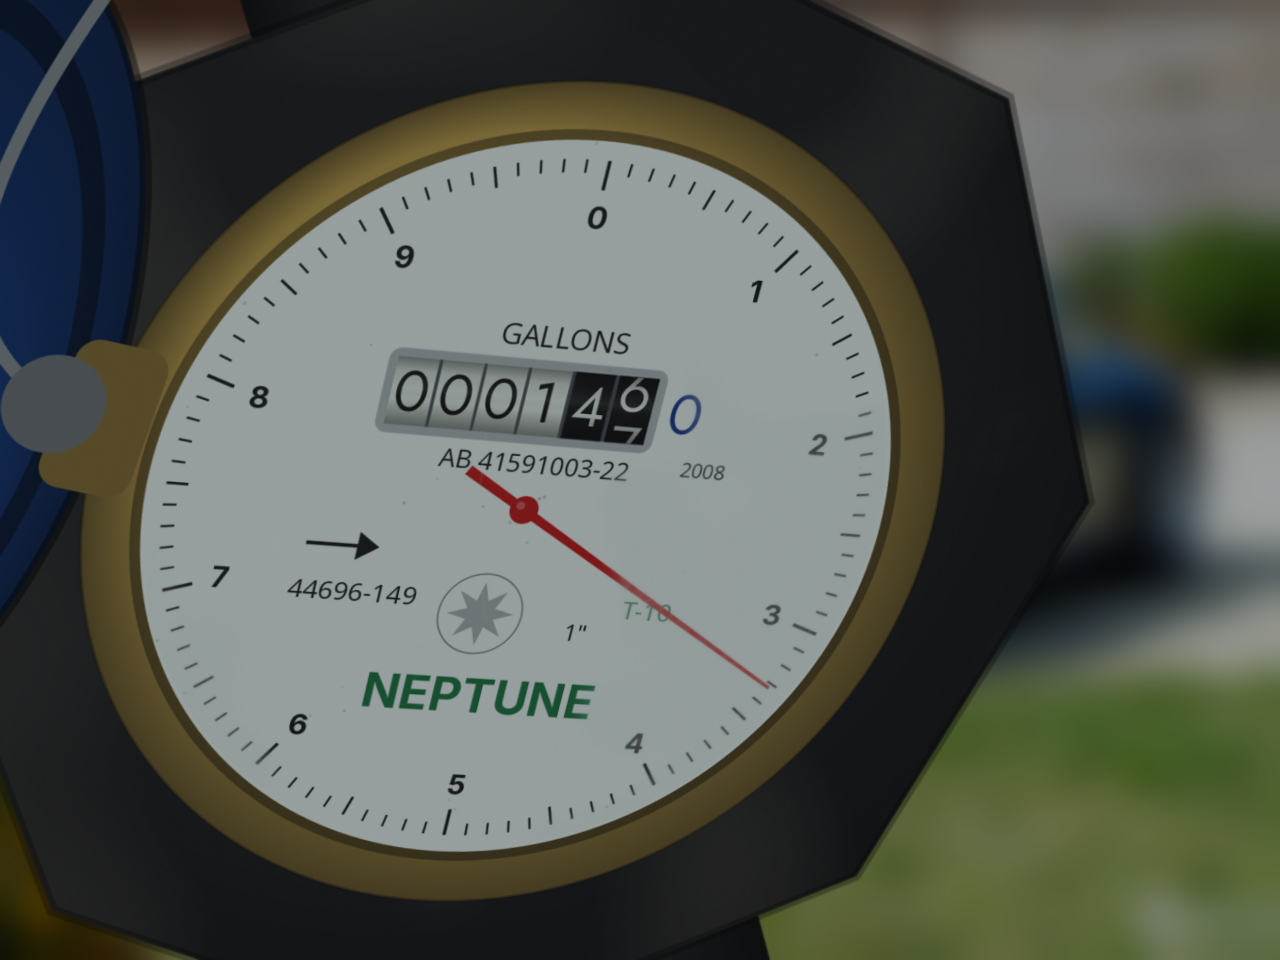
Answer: 1463.3 gal
